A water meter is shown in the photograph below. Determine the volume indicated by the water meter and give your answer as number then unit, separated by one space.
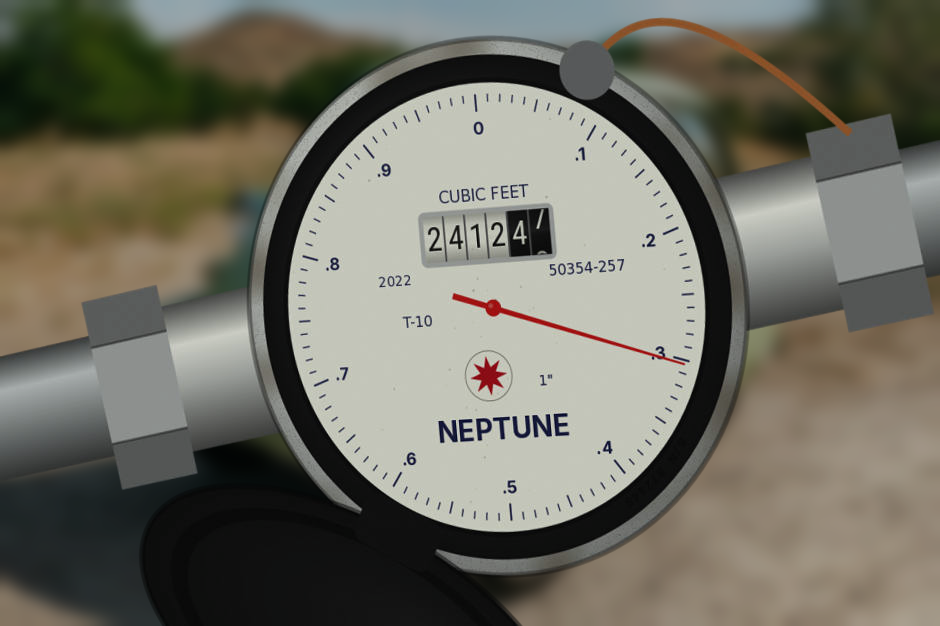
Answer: 241247.30 ft³
